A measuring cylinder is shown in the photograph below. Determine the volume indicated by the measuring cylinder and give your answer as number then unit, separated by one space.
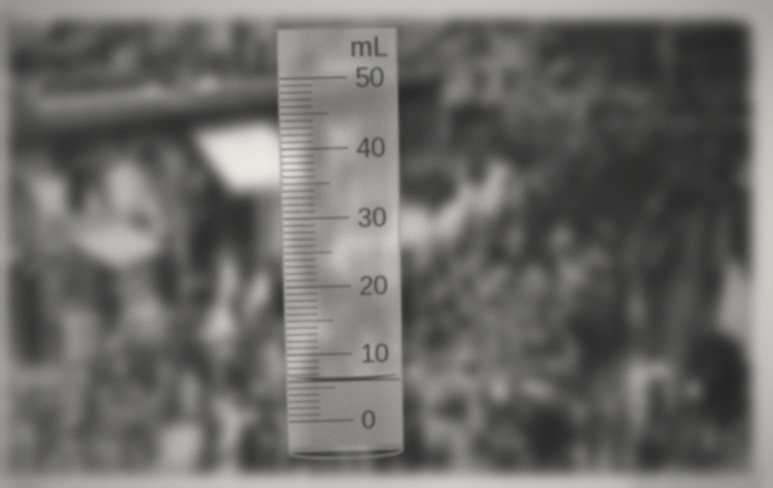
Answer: 6 mL
